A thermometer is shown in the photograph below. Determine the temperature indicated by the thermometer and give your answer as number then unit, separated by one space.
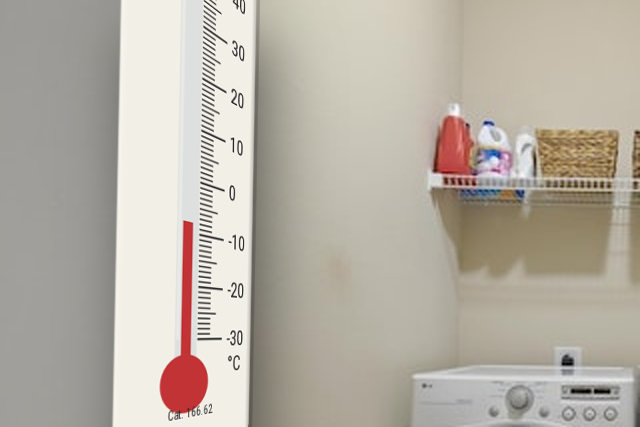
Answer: -8 °C
